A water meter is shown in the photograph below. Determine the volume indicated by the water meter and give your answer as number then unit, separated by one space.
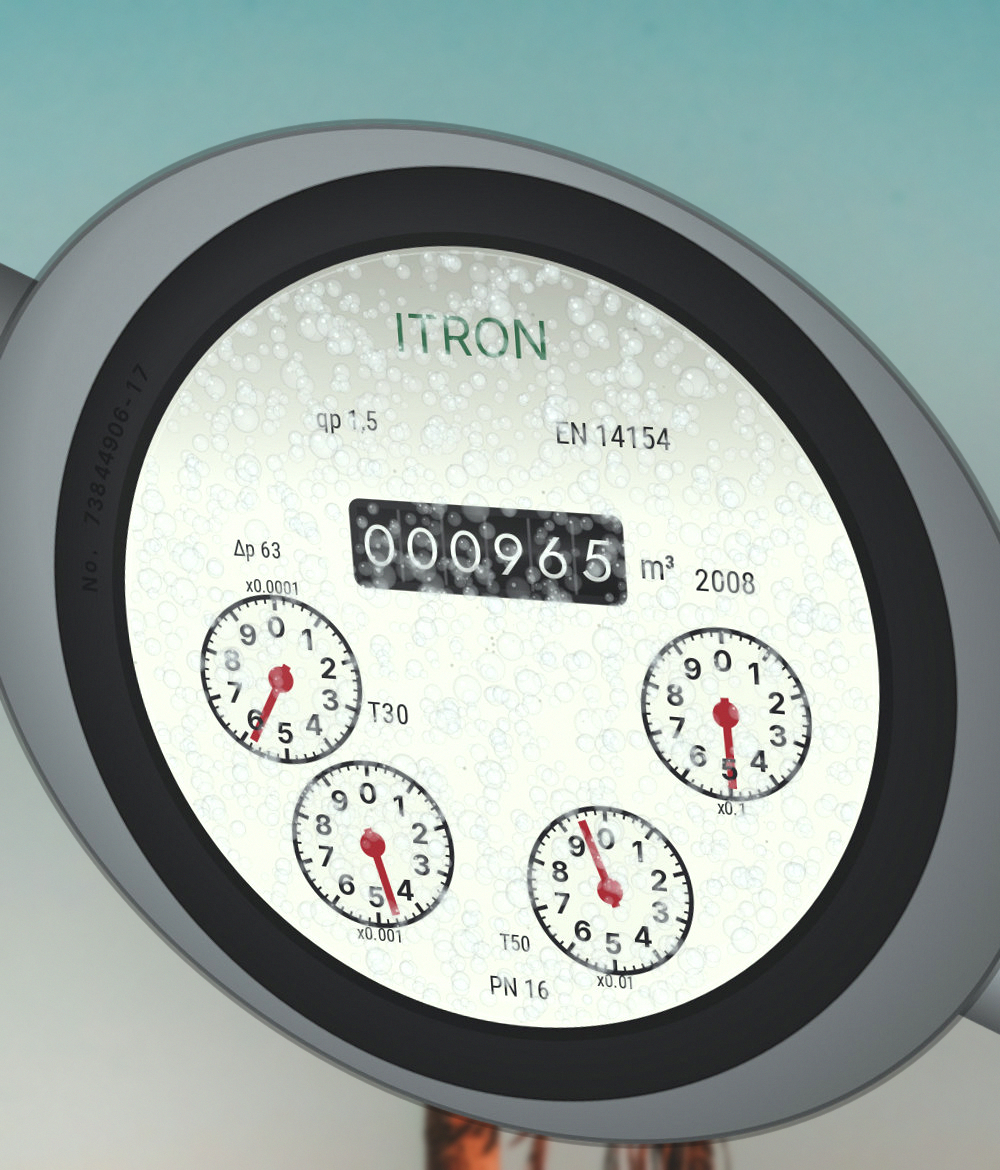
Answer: 965.4945 m³
